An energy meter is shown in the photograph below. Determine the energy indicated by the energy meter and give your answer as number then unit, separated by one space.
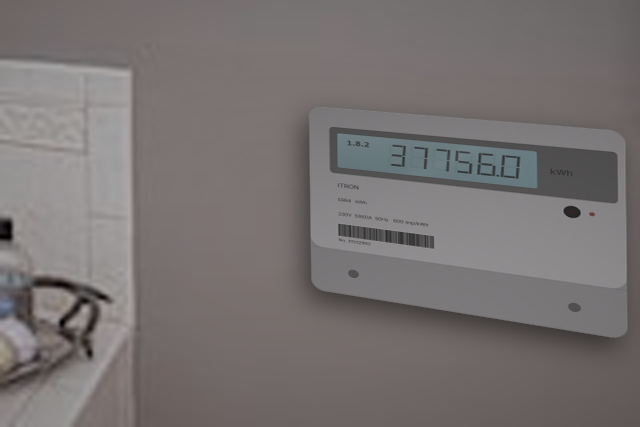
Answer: 37756.0 kWh
